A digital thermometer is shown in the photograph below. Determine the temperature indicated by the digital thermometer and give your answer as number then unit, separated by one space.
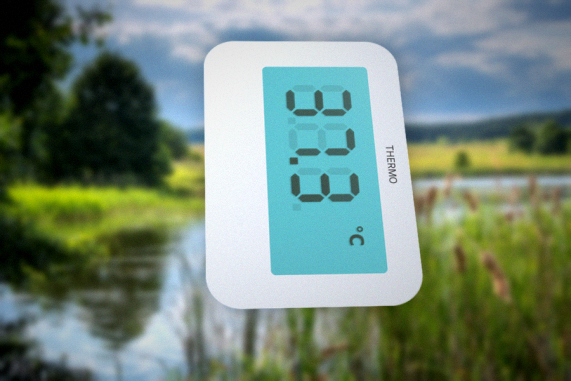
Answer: 37.3 °C
